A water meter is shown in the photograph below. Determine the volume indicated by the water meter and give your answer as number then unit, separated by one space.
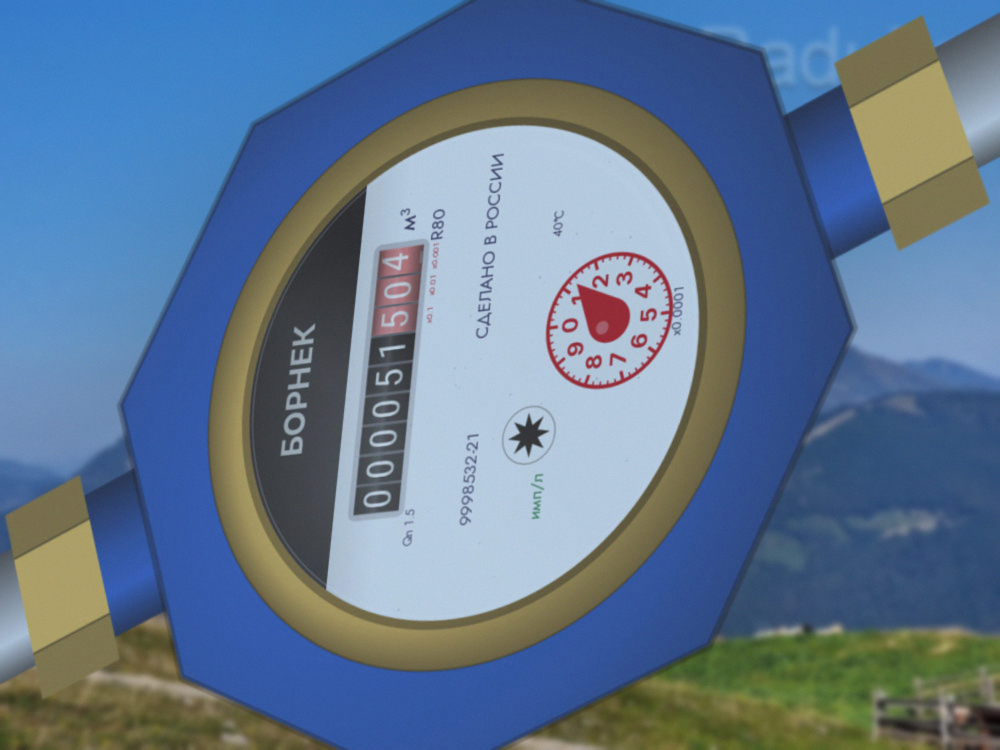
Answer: 51.5041 m³
